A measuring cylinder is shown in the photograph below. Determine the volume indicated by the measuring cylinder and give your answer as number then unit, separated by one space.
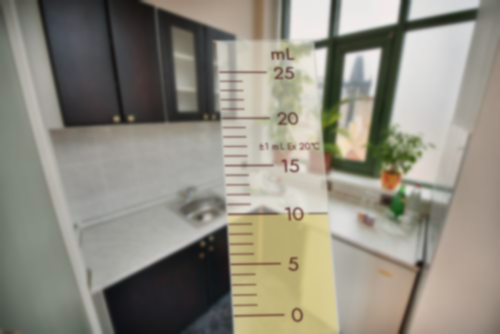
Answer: 10 mL
